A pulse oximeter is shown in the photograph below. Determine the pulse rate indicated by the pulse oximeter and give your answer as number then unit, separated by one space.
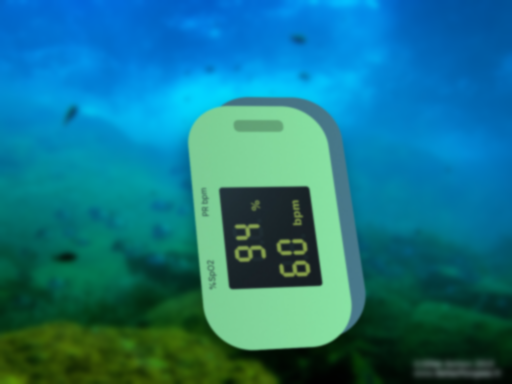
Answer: 60 bpm
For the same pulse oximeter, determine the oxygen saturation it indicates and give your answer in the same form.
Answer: 94 %
